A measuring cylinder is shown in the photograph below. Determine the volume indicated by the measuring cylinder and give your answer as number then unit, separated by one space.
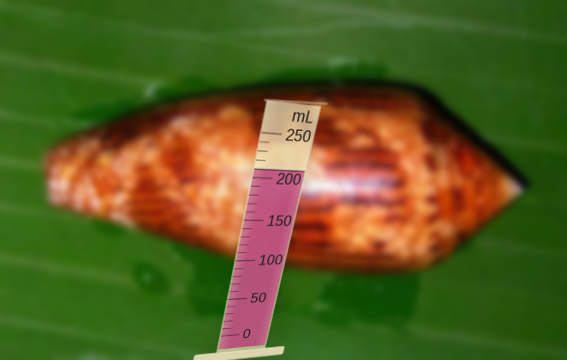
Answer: 210 mL
